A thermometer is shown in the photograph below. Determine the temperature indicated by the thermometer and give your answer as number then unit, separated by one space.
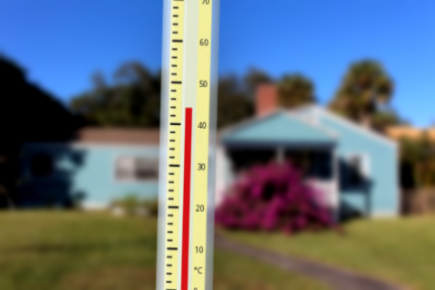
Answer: 44 °C
